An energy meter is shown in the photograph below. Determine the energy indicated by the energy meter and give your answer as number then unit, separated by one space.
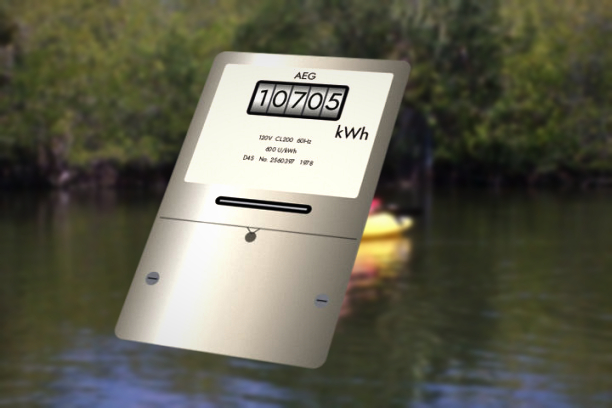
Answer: 10705 kWh
